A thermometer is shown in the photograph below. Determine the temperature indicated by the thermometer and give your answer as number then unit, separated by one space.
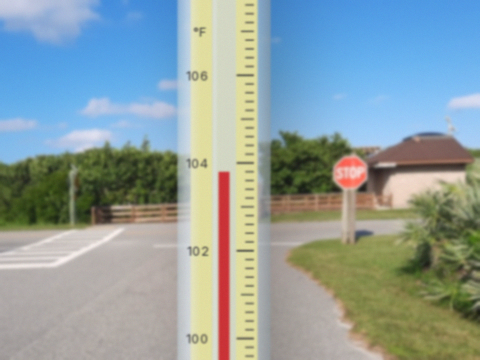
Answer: 103.8 °F
